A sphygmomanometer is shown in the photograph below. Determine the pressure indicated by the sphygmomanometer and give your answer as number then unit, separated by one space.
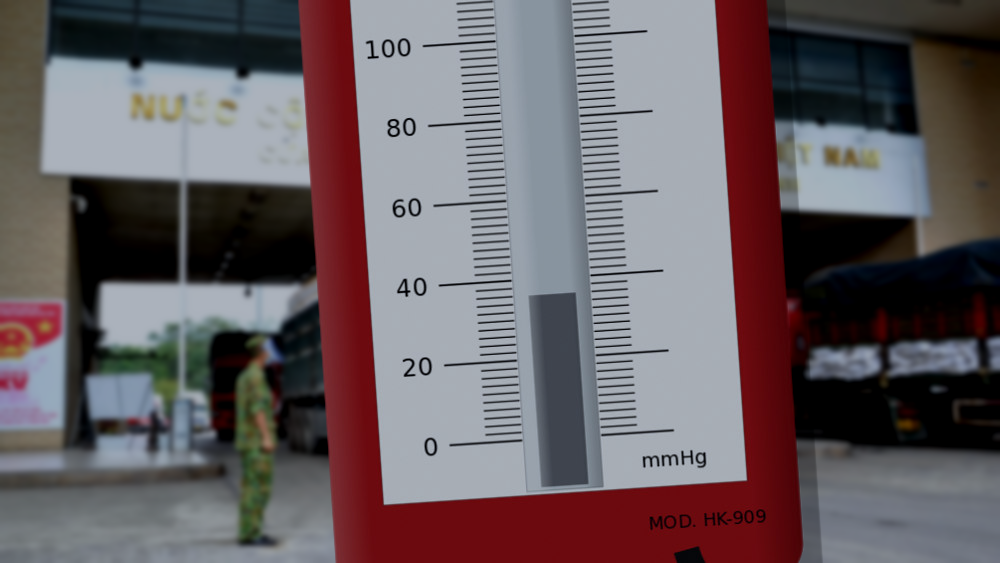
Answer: 36 mmHg
